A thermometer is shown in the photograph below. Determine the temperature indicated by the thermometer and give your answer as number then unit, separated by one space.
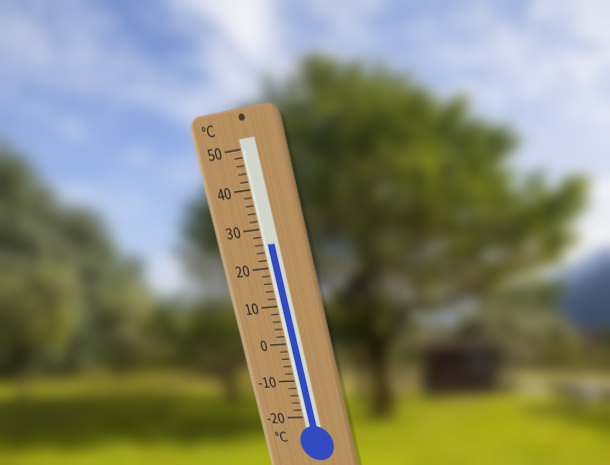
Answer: 26 °C
